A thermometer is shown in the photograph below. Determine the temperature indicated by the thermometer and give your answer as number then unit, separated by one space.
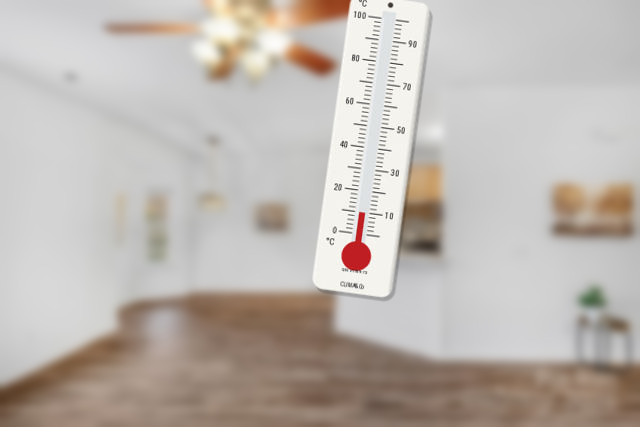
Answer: 10 °C
